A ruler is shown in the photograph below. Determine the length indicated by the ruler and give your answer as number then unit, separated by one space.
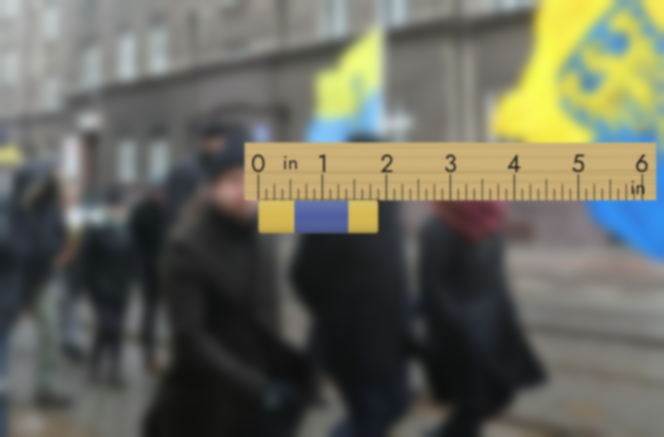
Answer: 1.875 in
